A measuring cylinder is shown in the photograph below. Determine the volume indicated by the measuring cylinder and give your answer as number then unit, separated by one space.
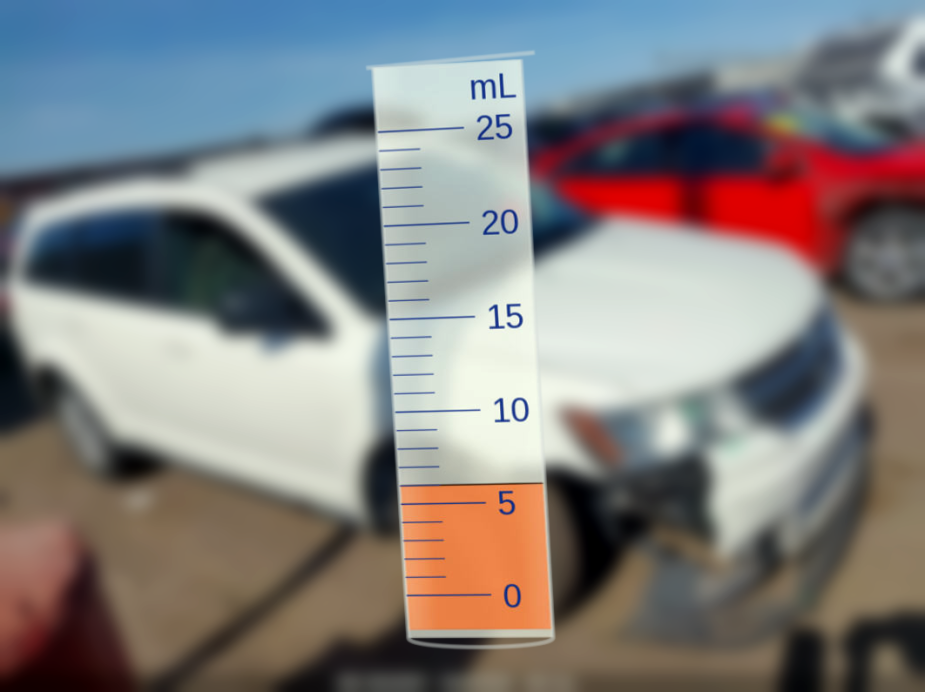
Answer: 6 mL
